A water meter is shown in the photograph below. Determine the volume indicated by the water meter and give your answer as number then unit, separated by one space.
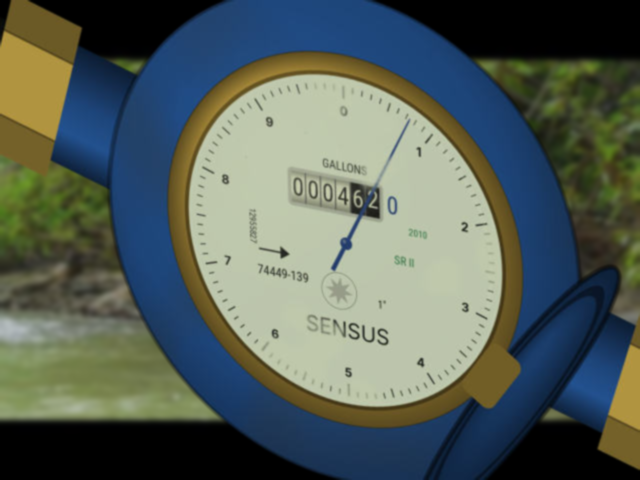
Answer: 4620.7 gal
